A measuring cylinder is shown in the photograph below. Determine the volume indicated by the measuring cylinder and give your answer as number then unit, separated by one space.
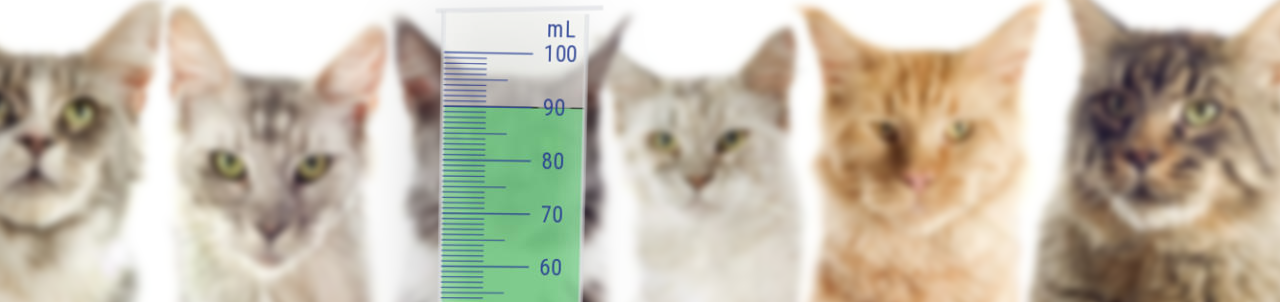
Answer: 90 mL
